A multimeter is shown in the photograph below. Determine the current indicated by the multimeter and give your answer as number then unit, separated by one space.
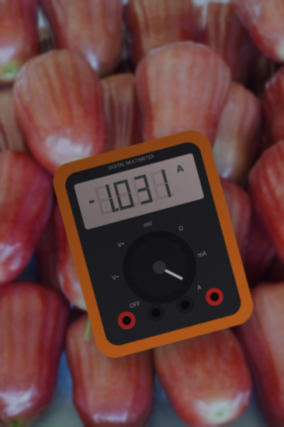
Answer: -1.031 A
